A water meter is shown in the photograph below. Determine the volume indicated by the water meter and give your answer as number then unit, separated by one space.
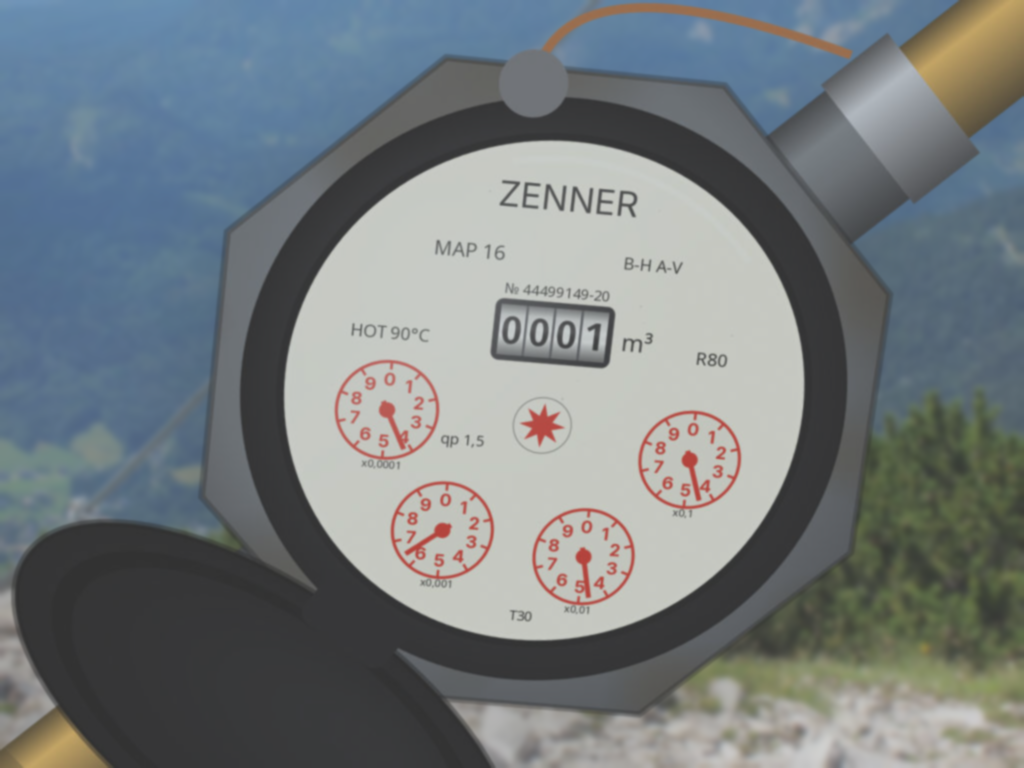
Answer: 1.4464 m³
